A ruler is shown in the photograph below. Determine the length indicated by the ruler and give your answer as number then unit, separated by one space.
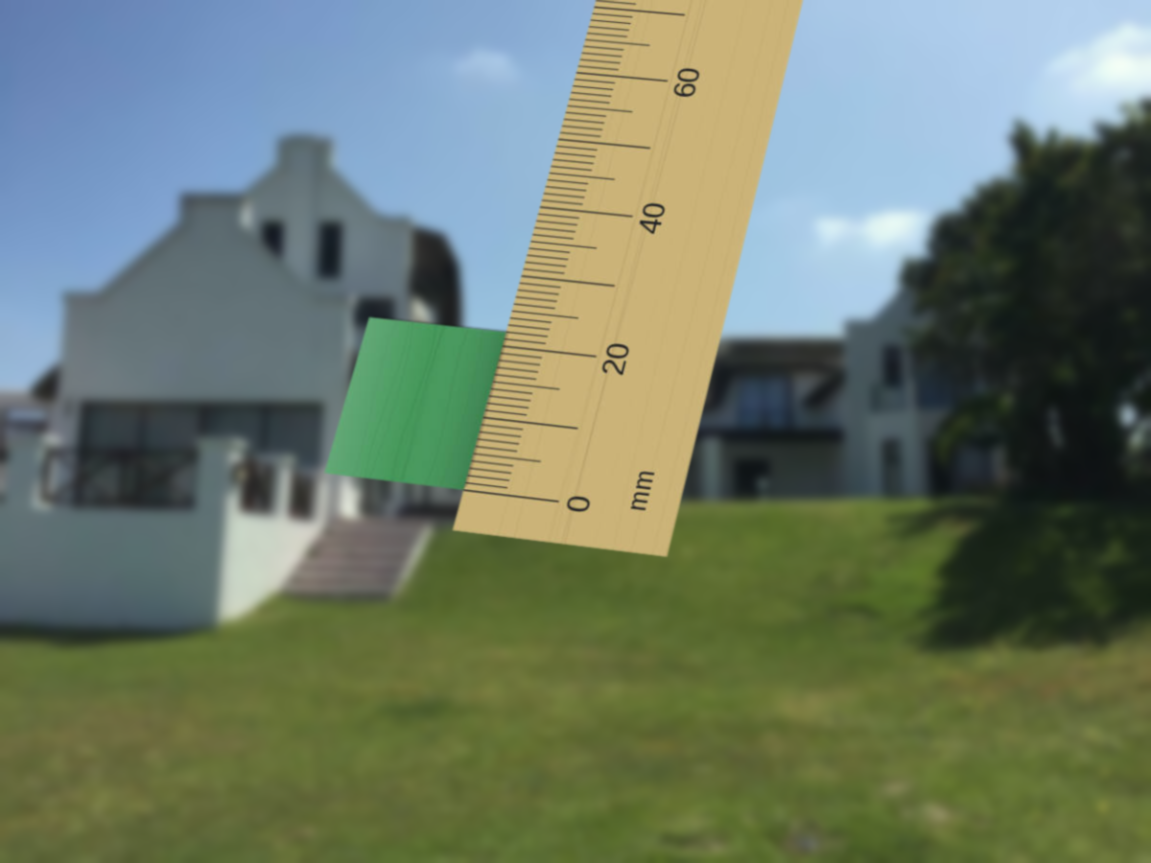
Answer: 22 mm
